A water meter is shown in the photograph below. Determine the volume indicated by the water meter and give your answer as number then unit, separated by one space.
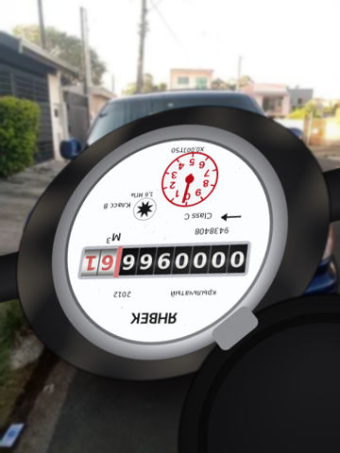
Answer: 966.610 m³
